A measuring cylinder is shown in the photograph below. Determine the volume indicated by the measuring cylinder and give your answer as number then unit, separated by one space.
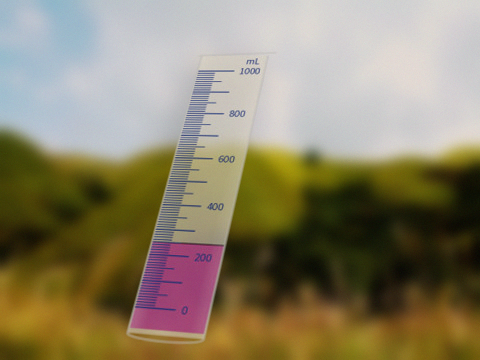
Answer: 250 mL
